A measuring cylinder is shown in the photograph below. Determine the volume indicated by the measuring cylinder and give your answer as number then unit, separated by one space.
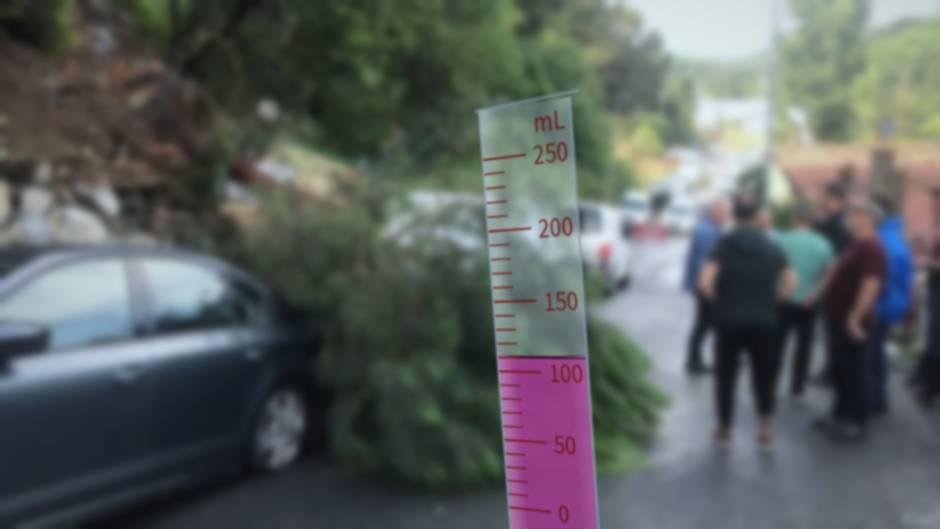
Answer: 110 mL
